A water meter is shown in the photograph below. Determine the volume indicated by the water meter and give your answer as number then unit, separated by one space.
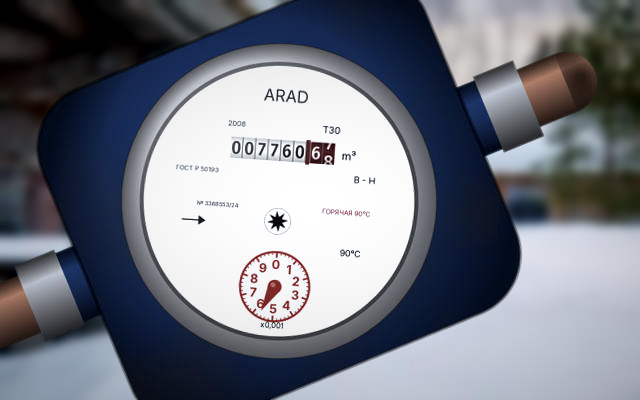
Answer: 7760.675 m³
